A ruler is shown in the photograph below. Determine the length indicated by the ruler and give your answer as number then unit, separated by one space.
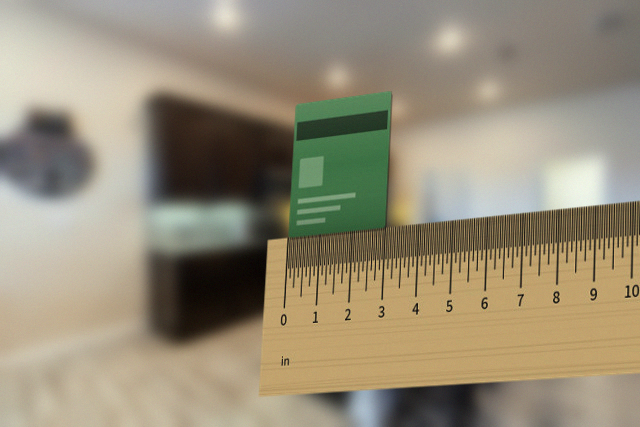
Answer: 3 in
